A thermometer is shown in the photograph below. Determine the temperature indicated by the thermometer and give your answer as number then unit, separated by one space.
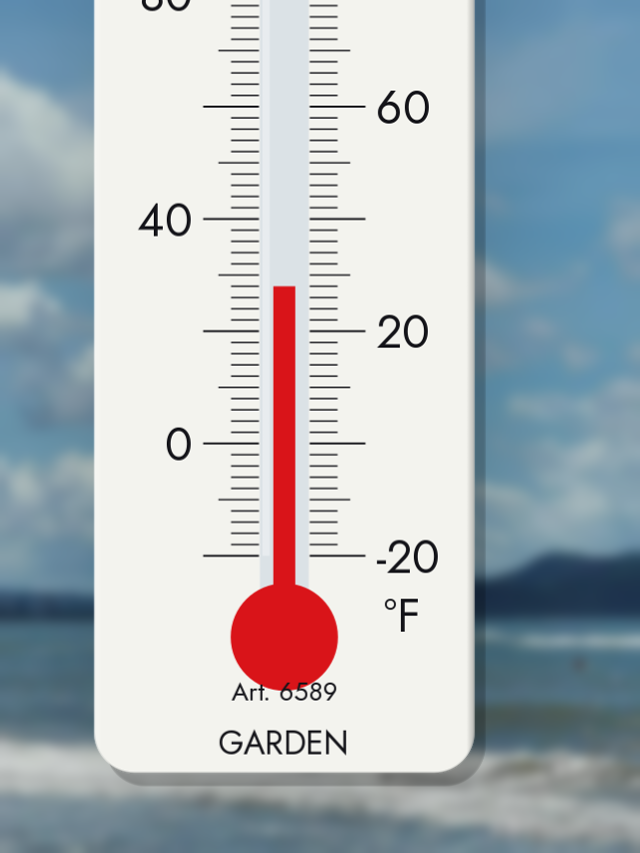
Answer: 28 °F
